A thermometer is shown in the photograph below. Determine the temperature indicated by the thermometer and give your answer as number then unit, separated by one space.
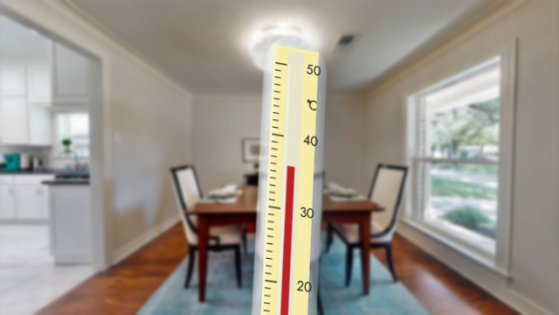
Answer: 36 °C
